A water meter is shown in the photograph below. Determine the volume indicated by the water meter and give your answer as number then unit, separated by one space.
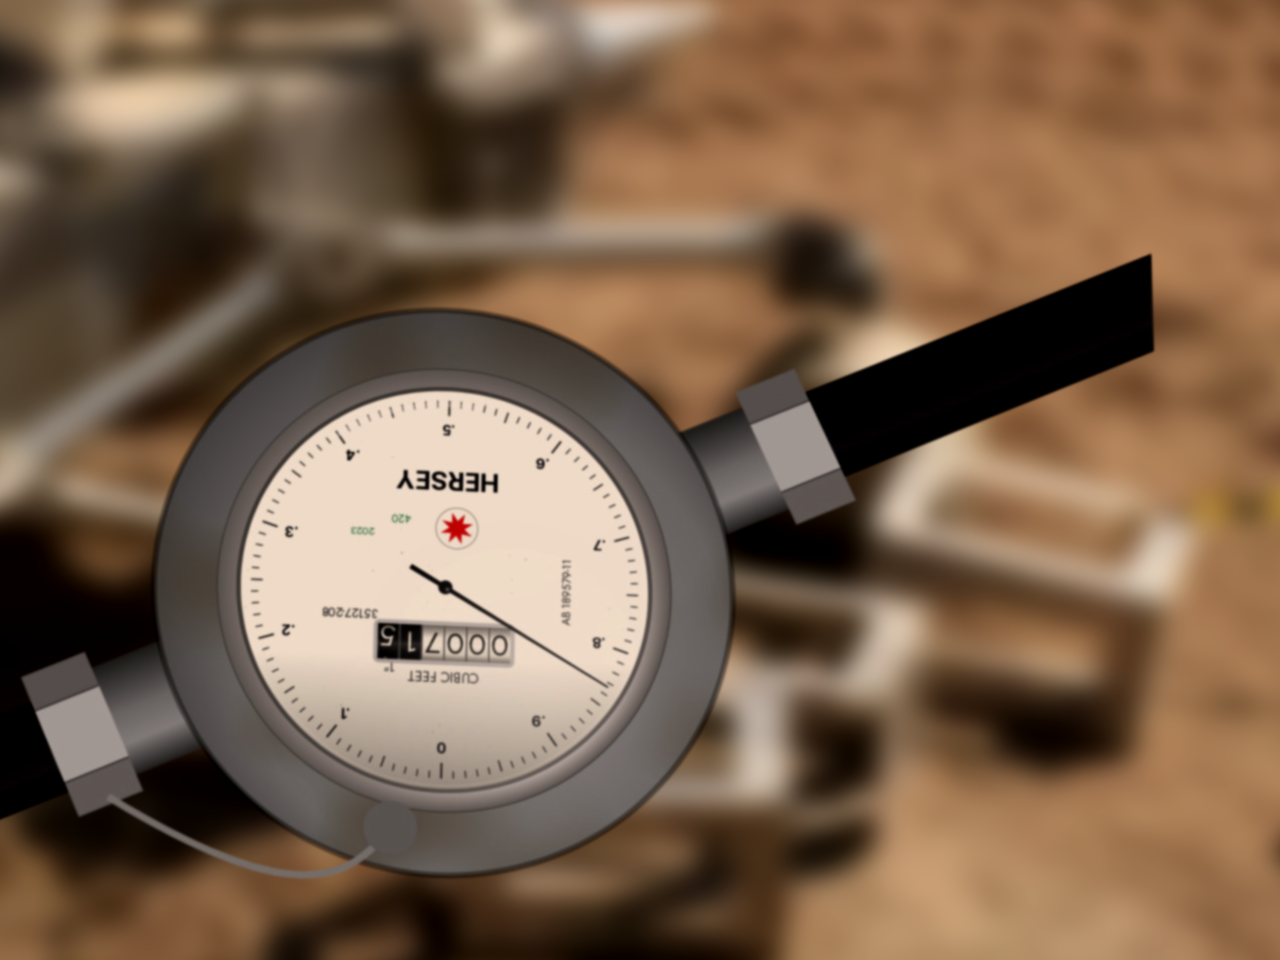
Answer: 714.83 ft³
